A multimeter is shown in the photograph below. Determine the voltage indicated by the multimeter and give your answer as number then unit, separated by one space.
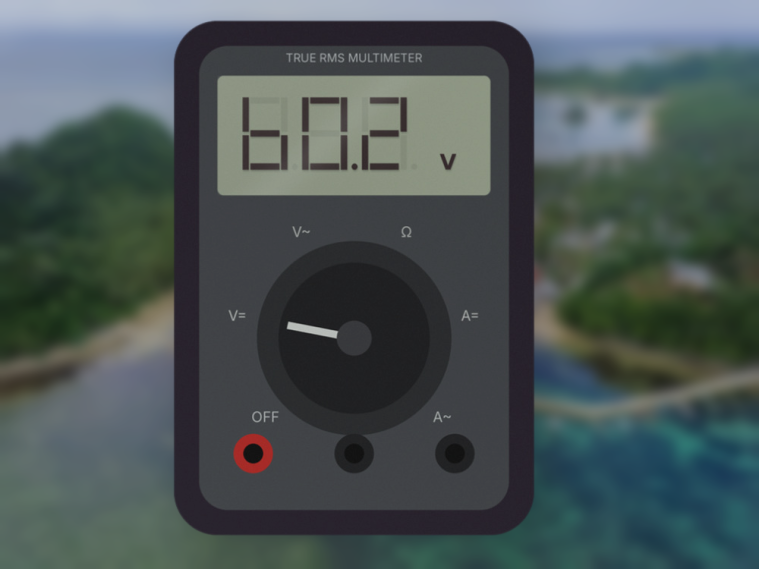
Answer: 60.2 V
